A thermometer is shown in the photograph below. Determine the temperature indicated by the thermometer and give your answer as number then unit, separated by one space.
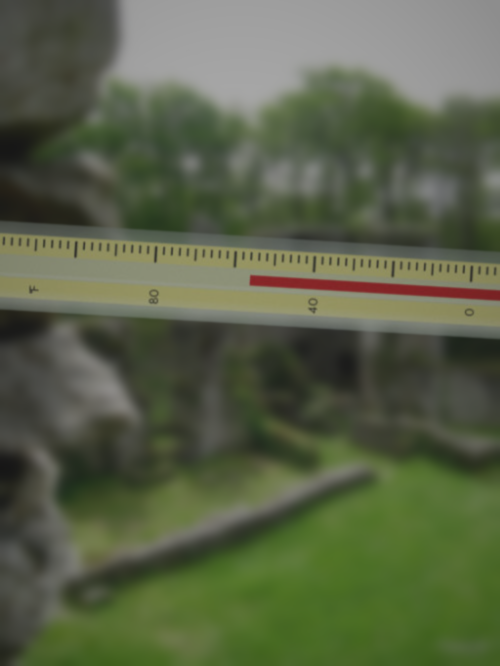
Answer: 56 °F
